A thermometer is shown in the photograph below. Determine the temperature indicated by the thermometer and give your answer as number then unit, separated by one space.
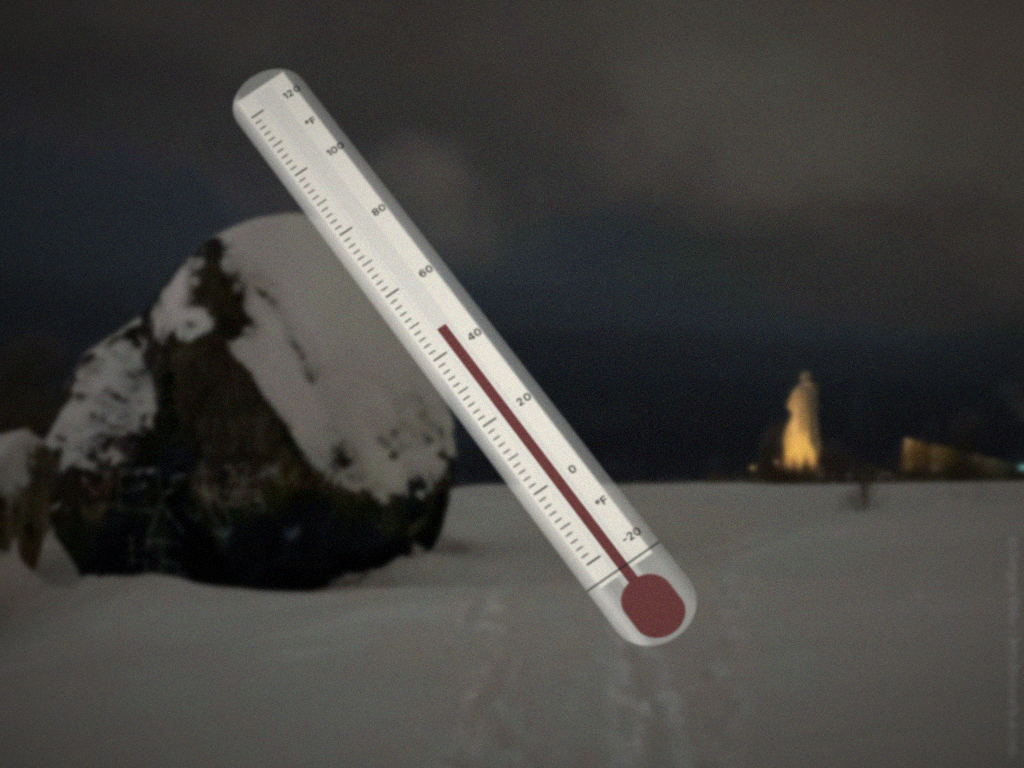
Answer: 46 °F
